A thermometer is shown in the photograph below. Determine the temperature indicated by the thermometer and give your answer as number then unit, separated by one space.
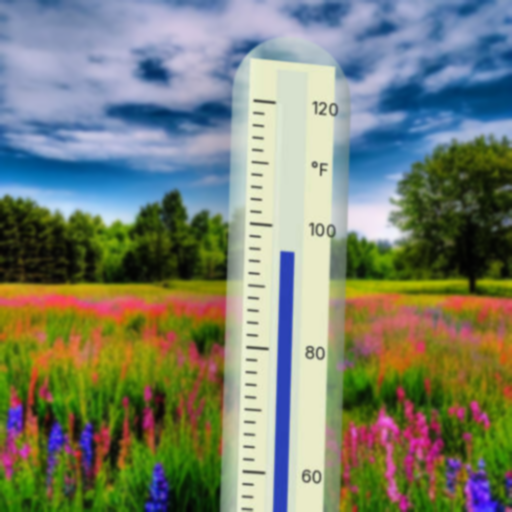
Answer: 96 °F
